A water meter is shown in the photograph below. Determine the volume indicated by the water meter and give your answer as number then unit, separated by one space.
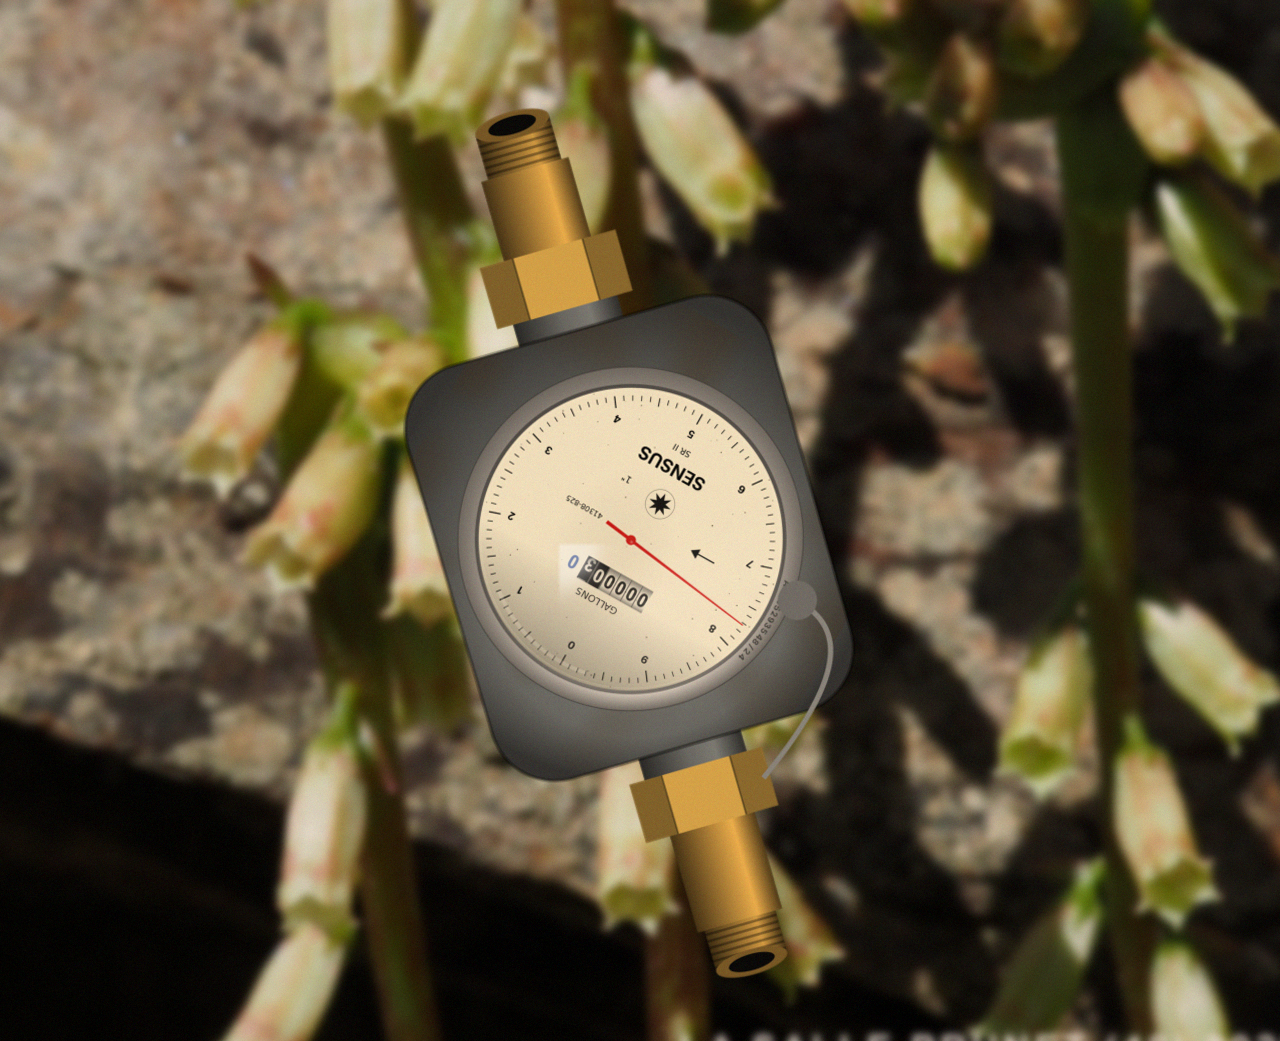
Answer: 27.7 gal
